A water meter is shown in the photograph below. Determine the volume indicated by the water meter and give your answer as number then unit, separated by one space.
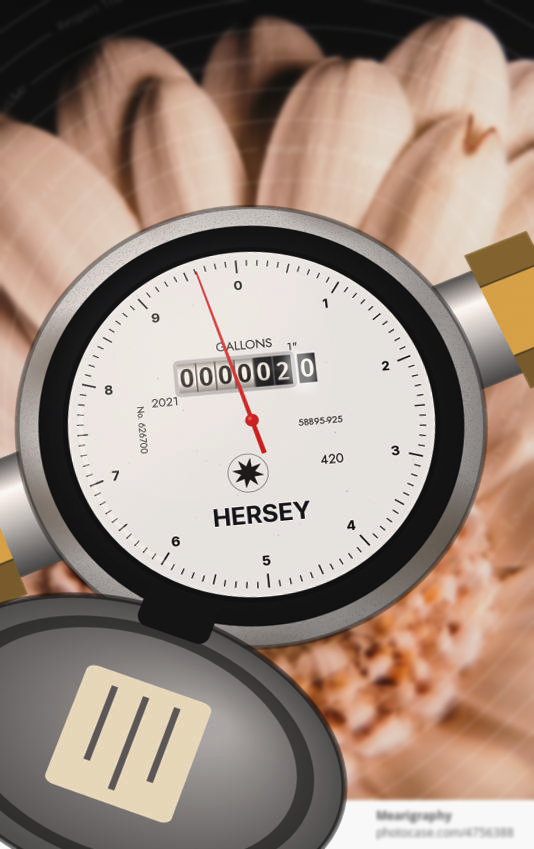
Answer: 19.6 gal
